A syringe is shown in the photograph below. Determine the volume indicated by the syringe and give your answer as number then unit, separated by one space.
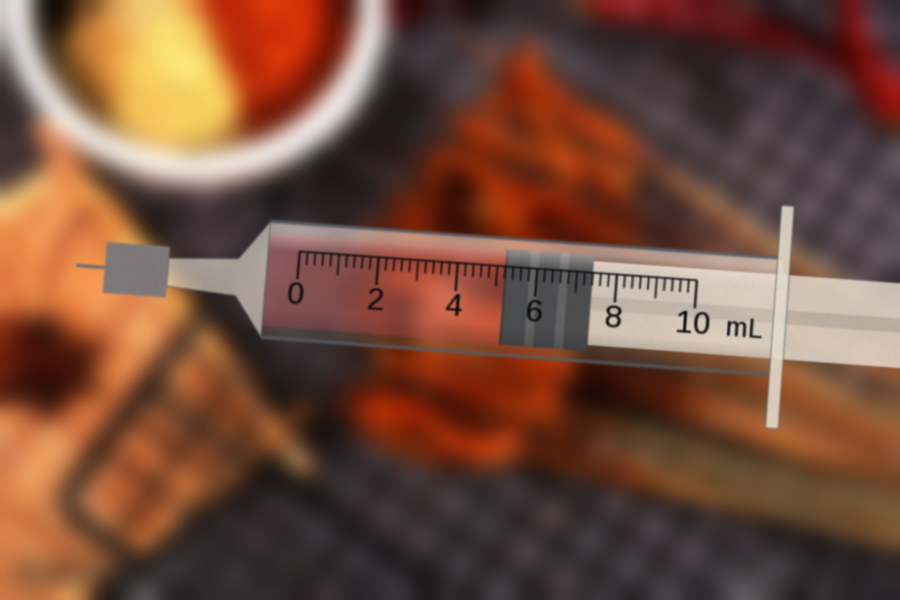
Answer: 5.2 mL
